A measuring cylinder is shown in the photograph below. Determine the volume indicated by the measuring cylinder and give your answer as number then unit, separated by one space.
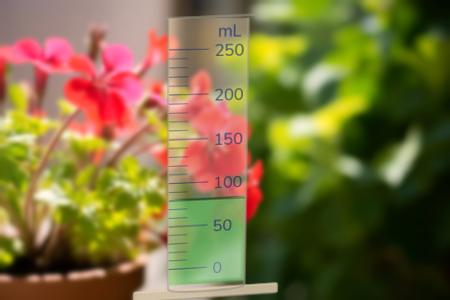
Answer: 80 mL
